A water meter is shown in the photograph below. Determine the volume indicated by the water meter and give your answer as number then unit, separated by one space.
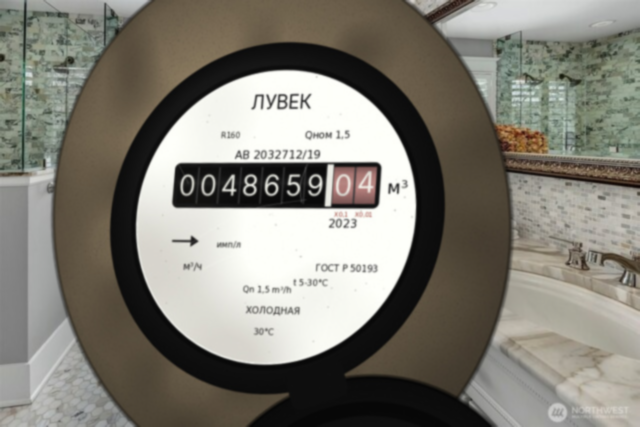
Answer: 48659.04 m³
